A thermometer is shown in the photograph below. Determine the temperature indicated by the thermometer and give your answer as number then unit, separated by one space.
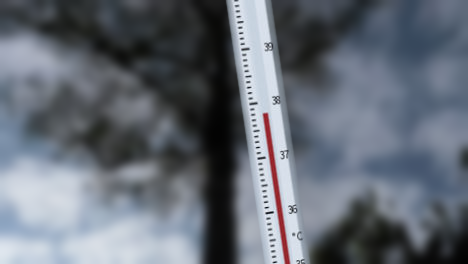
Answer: 37.8 °C
